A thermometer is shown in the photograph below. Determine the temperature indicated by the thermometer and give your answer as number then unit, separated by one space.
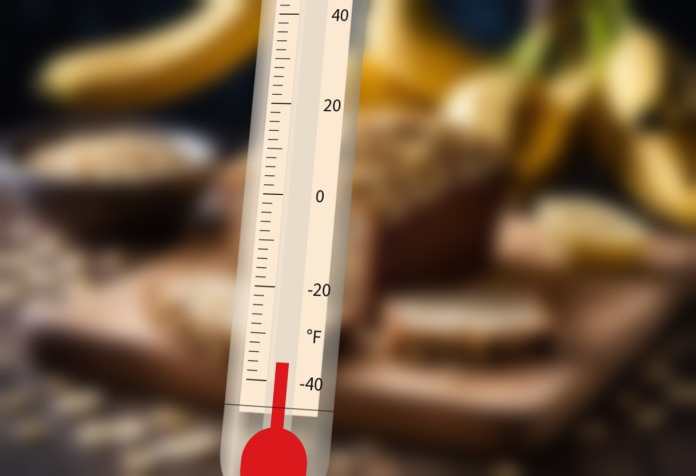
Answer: -36 °F
